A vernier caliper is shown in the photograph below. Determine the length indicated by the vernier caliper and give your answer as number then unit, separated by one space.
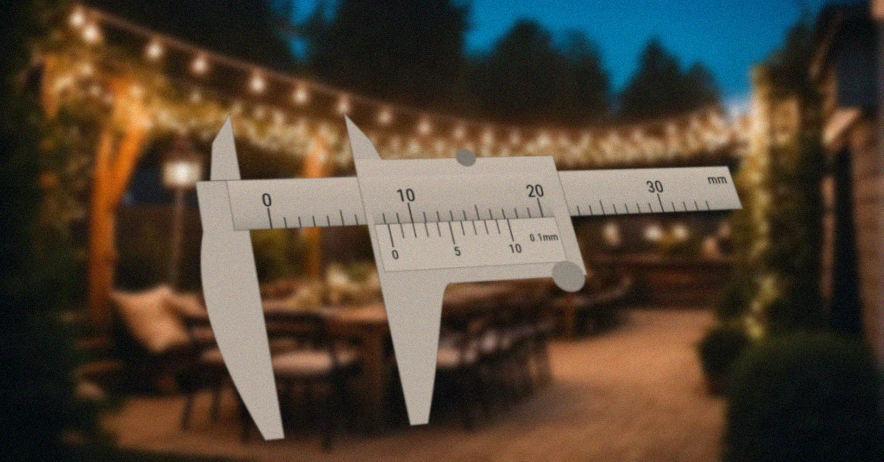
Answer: 8.2 mm
